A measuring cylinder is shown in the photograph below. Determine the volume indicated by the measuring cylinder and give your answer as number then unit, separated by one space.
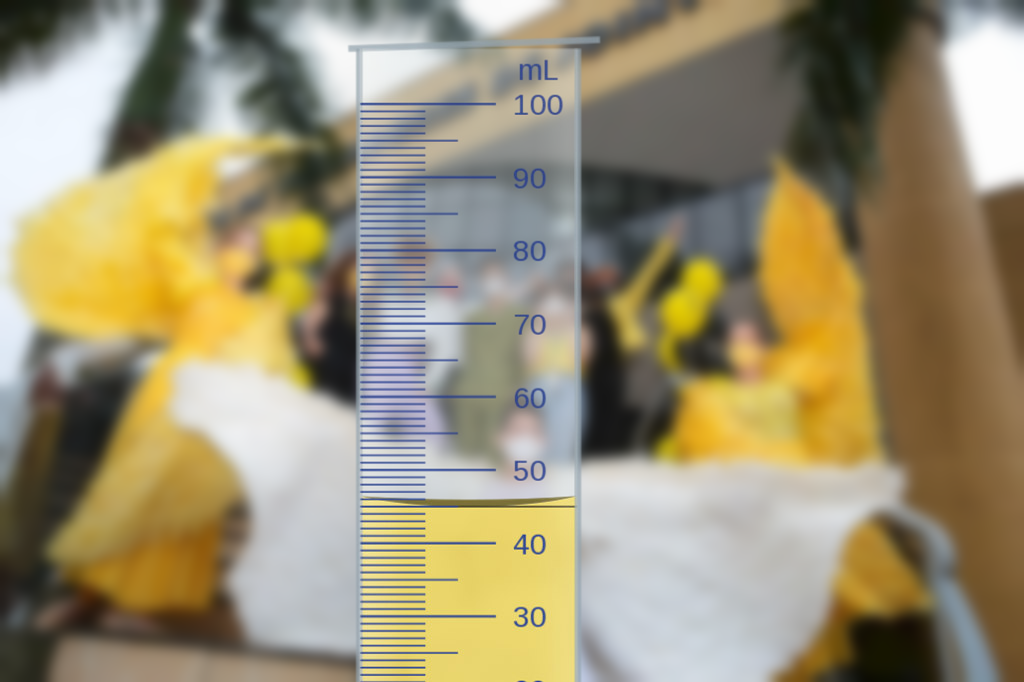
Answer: 45 mL
